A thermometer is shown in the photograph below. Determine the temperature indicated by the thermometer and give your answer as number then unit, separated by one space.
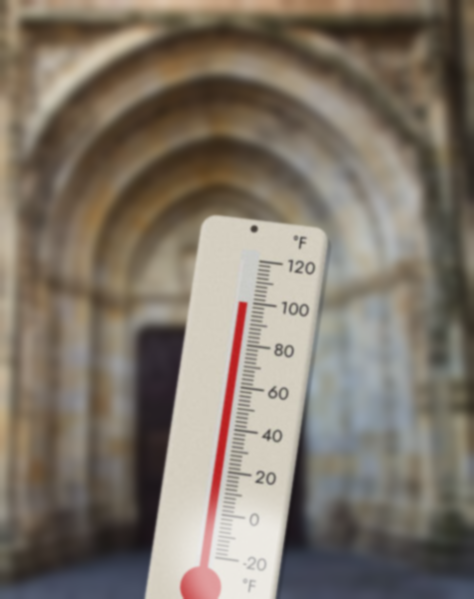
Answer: 100 °F
